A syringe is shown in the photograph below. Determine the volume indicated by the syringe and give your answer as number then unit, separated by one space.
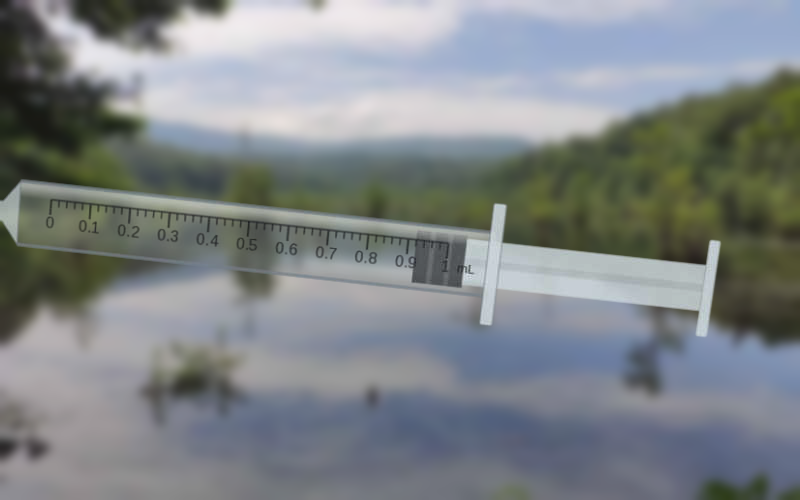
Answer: 0.92 mL
